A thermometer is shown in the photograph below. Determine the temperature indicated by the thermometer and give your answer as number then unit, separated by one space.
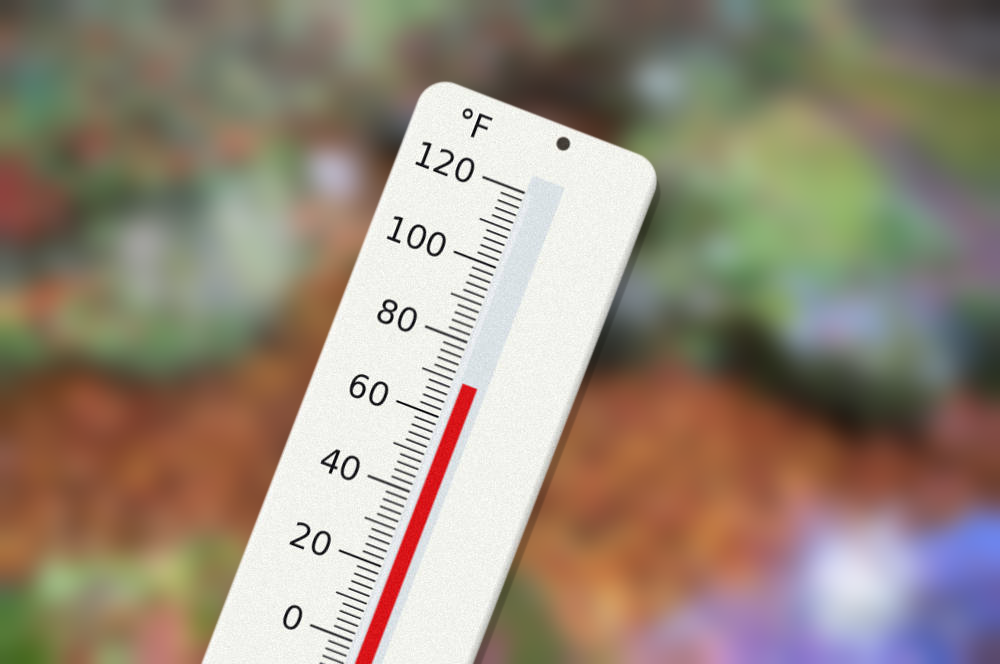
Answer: 70 °F
